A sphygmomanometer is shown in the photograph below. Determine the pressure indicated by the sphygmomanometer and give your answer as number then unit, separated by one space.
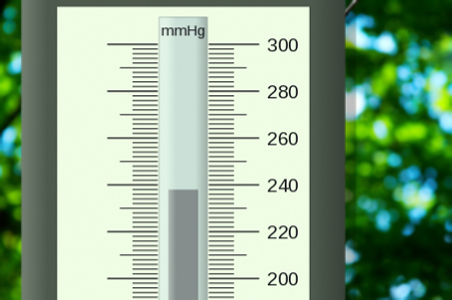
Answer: 238 mmHg
